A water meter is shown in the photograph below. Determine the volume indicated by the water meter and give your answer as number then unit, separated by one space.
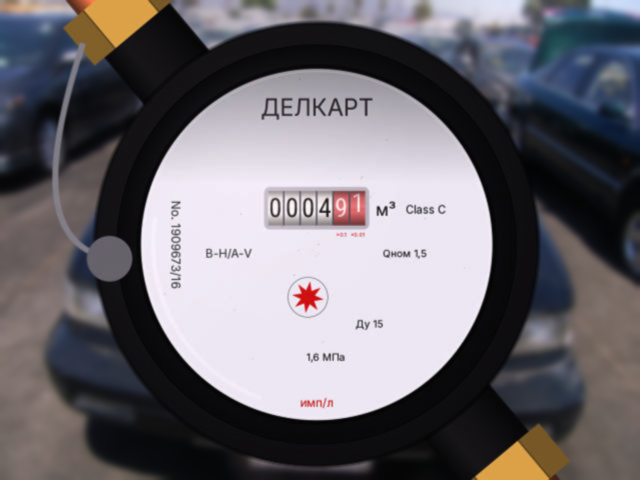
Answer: 4.91 m³
